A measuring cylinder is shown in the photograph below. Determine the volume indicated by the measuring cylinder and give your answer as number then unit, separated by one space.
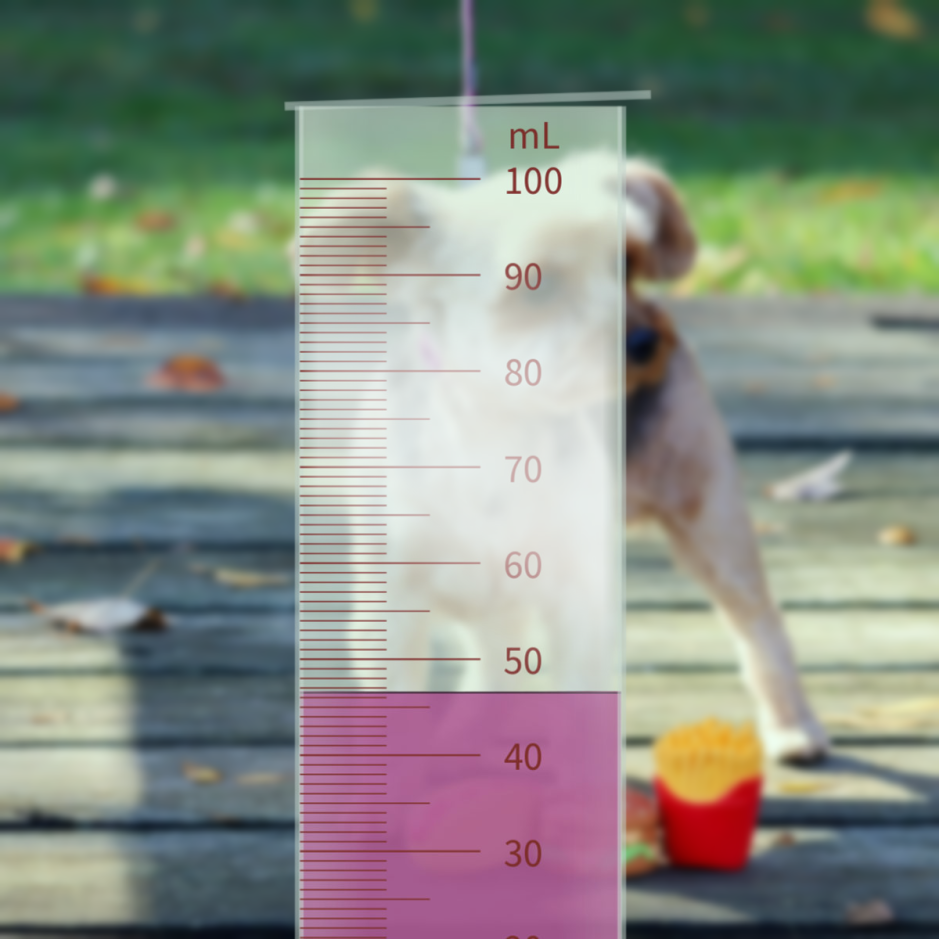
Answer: 46.5 mL
